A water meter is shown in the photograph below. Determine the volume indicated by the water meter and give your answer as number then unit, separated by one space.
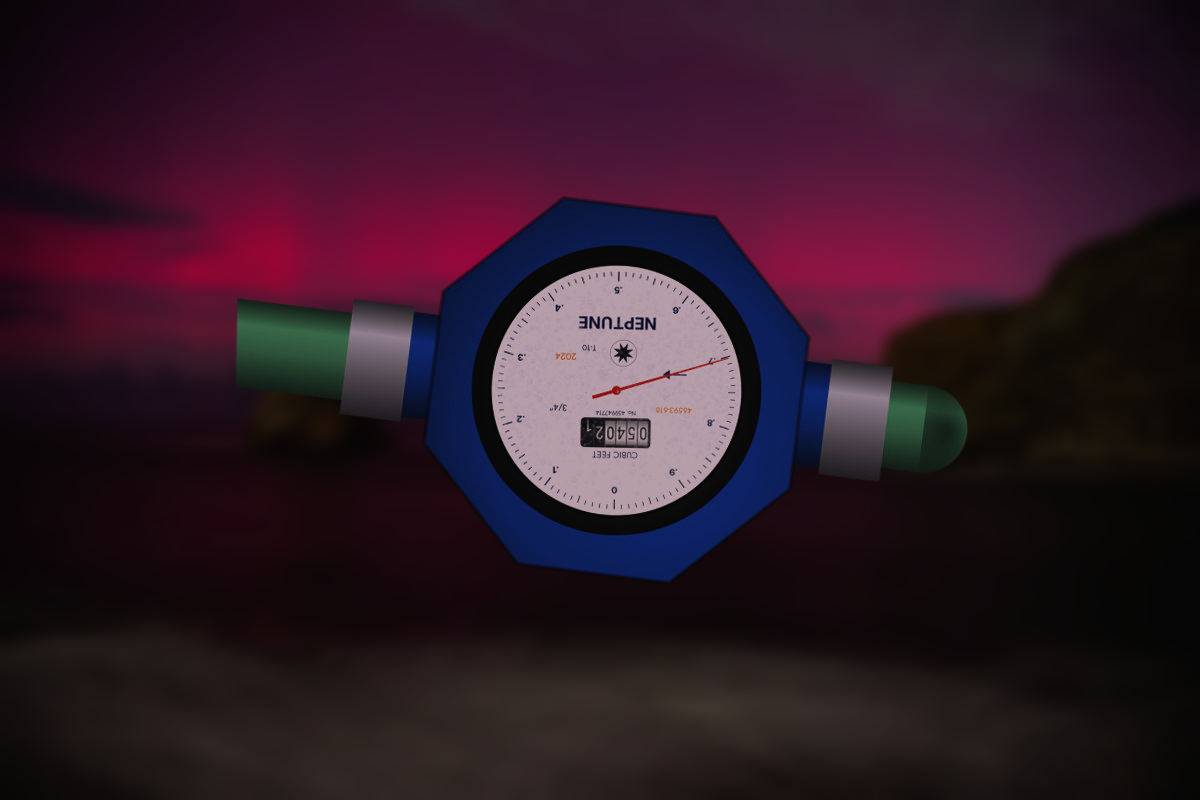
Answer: 54020.70 ft³
